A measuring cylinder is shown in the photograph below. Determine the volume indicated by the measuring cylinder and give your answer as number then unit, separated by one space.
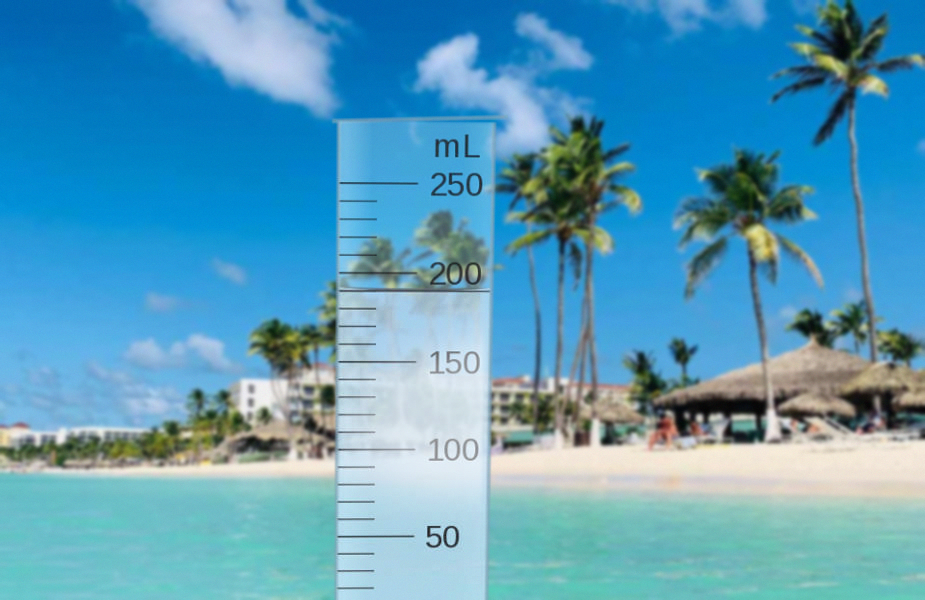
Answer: 190 mL
